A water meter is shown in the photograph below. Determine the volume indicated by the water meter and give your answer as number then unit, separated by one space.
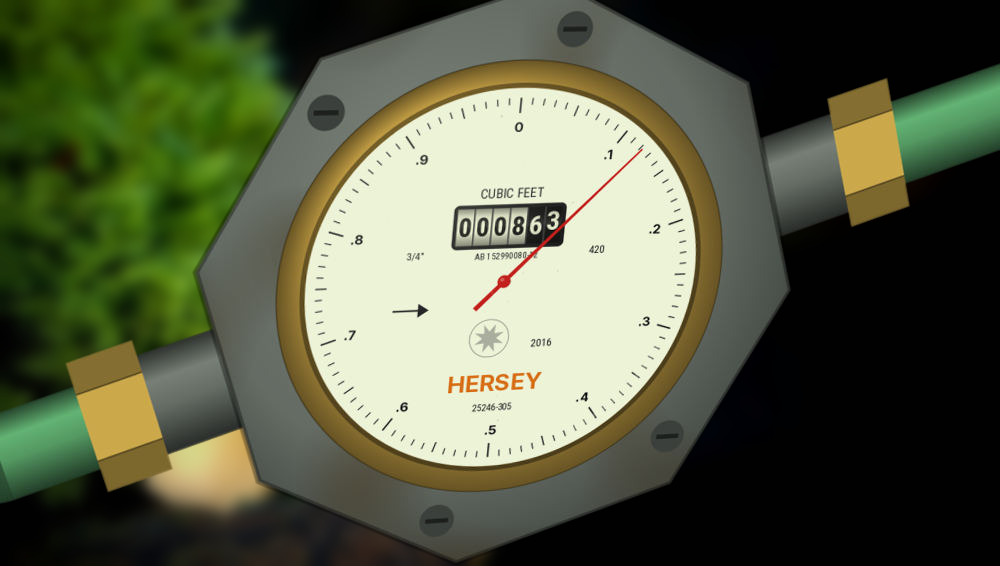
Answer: 863.12 ft³
